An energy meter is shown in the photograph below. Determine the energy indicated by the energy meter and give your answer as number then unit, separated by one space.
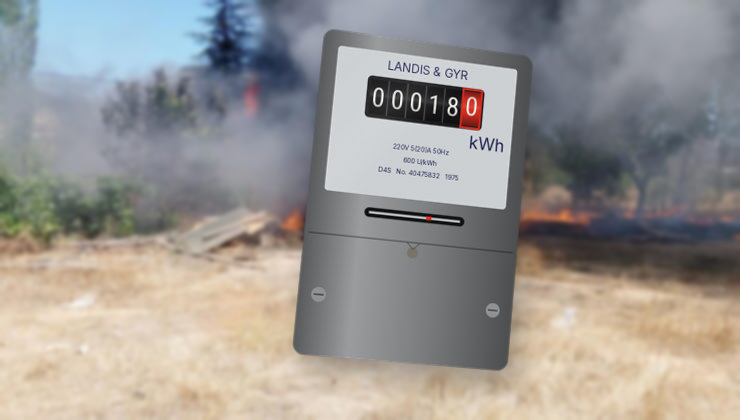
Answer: 18.0 kWh
